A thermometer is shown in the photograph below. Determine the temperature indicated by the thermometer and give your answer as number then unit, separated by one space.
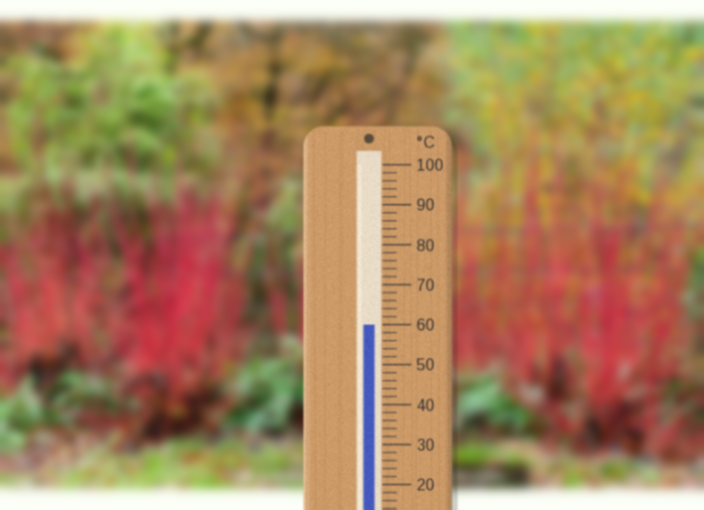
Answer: 60 °C
